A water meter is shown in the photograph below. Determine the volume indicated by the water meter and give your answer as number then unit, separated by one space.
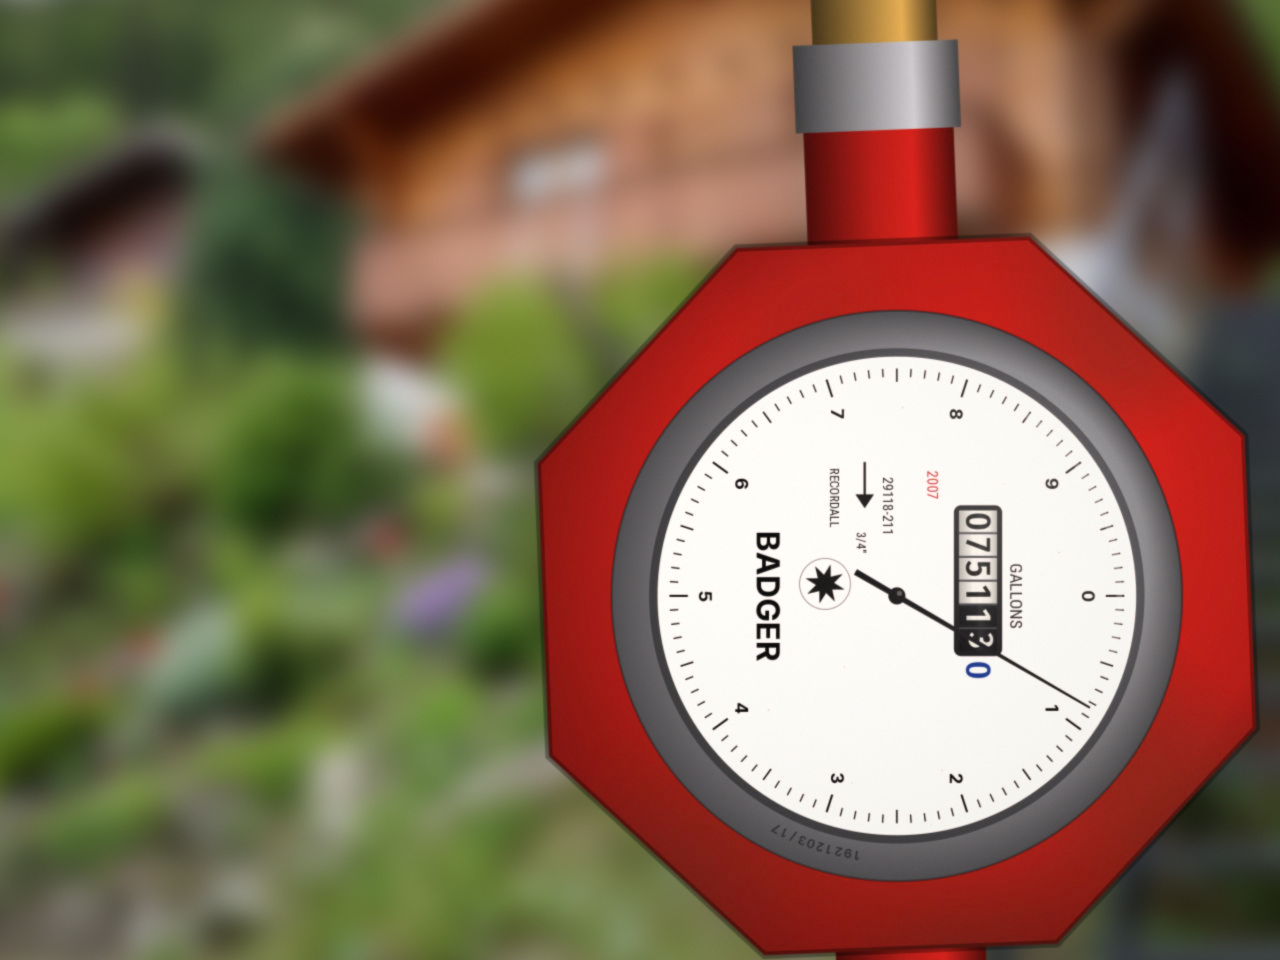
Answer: 751130.8 gal
